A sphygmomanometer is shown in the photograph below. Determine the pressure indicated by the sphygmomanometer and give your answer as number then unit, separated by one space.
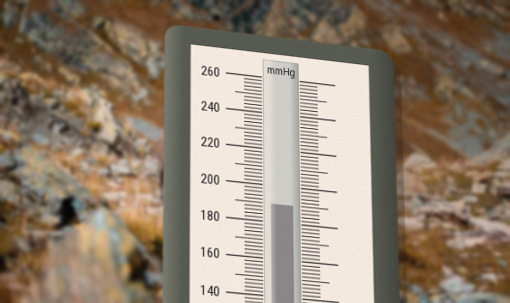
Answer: 190 mmHg
